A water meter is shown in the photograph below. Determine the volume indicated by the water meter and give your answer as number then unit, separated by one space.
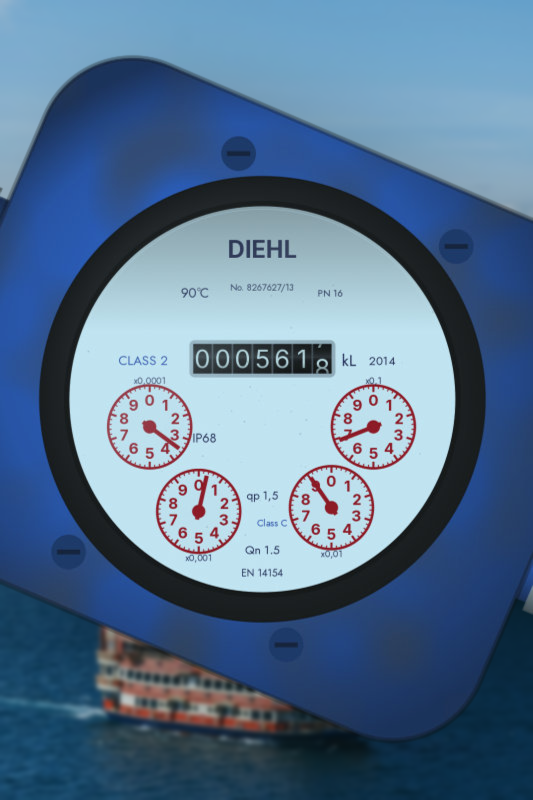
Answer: 5617.6903 kL
